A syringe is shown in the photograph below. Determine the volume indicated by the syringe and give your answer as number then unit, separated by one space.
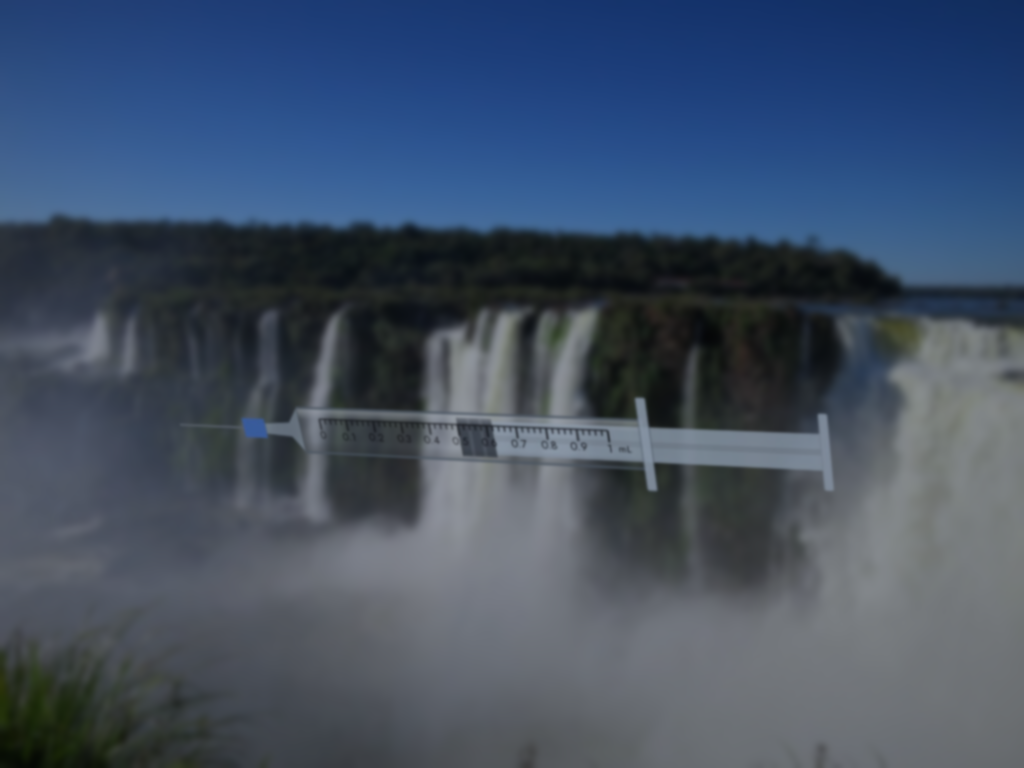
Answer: 0.5 mL
